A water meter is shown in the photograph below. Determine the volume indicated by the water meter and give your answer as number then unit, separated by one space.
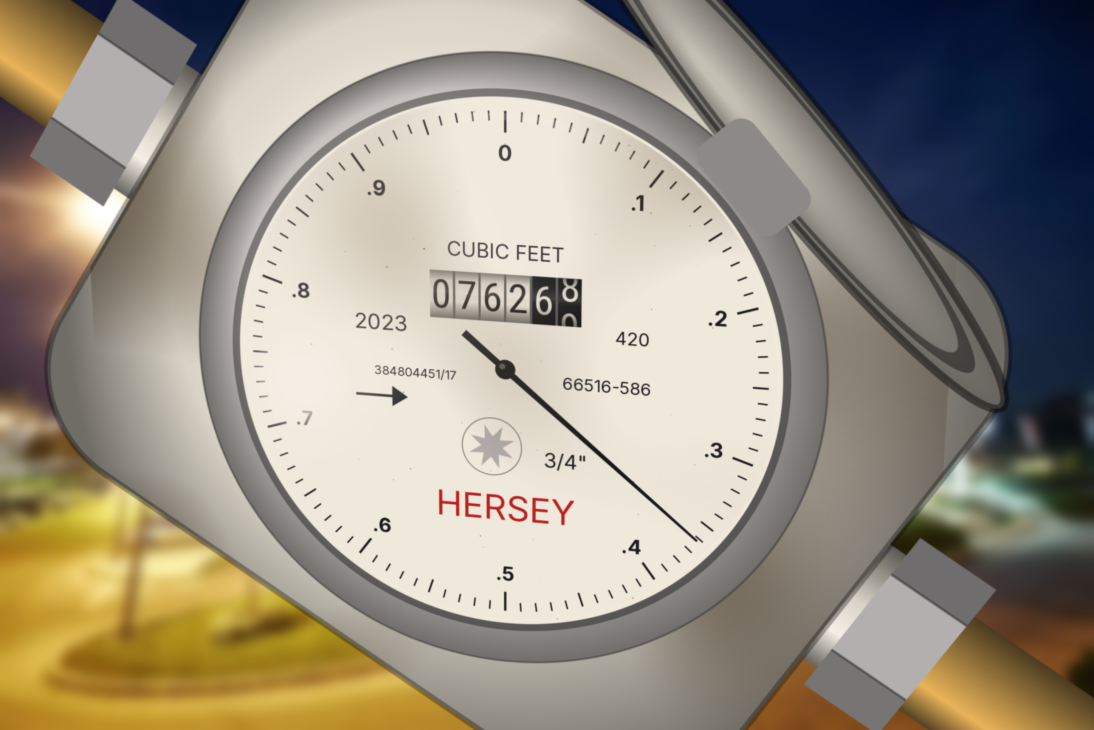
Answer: 76268.36 ft³
